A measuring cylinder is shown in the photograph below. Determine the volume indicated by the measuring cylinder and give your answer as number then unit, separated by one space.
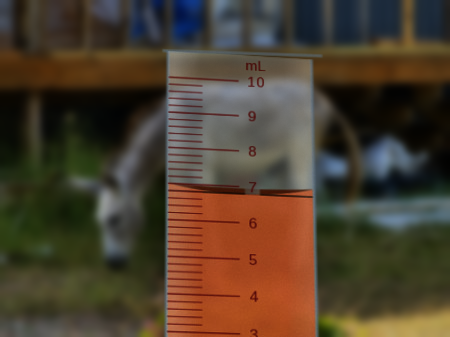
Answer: 6.8 mL
